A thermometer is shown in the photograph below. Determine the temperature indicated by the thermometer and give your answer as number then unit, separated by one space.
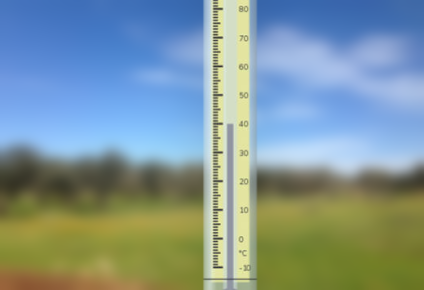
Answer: 40 °C
